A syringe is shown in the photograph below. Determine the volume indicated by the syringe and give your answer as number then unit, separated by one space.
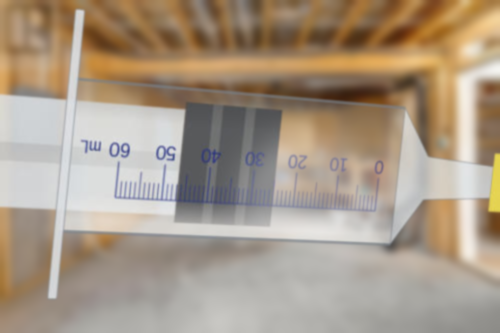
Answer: 25 mL
